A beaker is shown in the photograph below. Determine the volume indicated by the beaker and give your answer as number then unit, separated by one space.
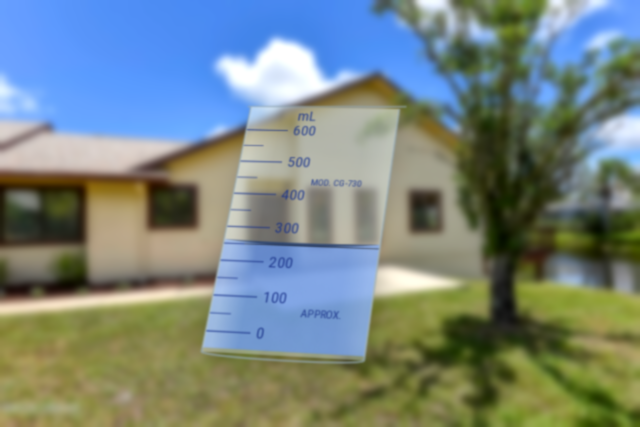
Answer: 250 mL
